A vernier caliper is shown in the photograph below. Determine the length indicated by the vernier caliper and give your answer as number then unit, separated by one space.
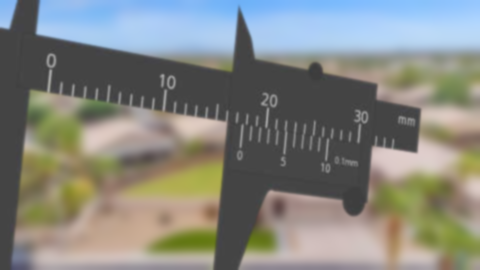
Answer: 17.6 mm
